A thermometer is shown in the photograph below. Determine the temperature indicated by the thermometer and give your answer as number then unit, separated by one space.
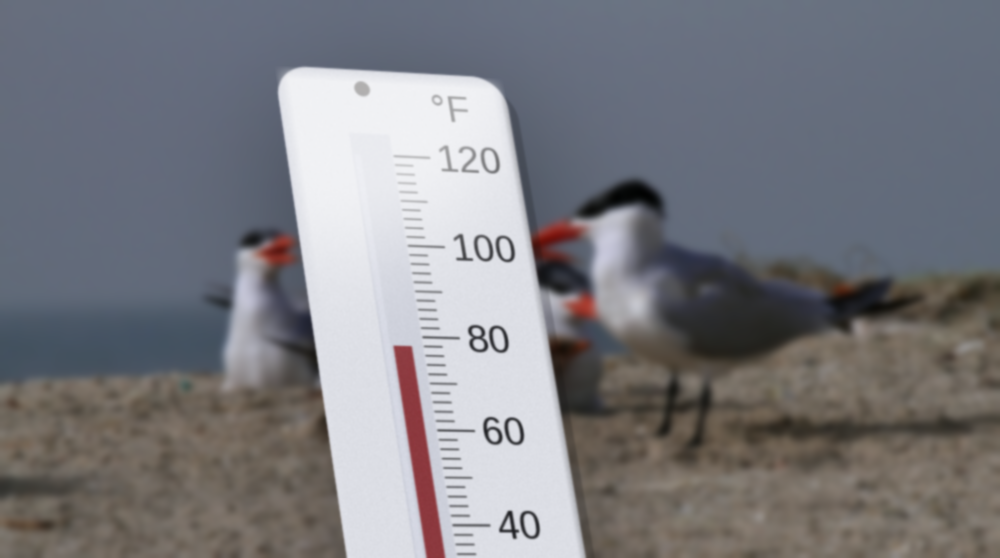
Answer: 78 °F
